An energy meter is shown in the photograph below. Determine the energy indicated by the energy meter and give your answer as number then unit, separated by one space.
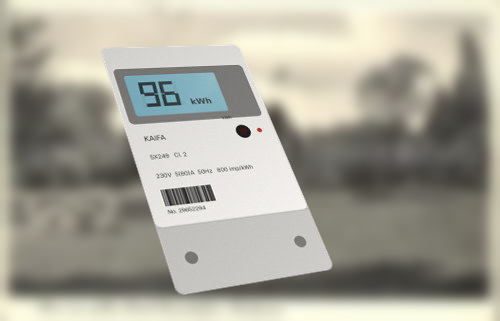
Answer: 96 kWh
